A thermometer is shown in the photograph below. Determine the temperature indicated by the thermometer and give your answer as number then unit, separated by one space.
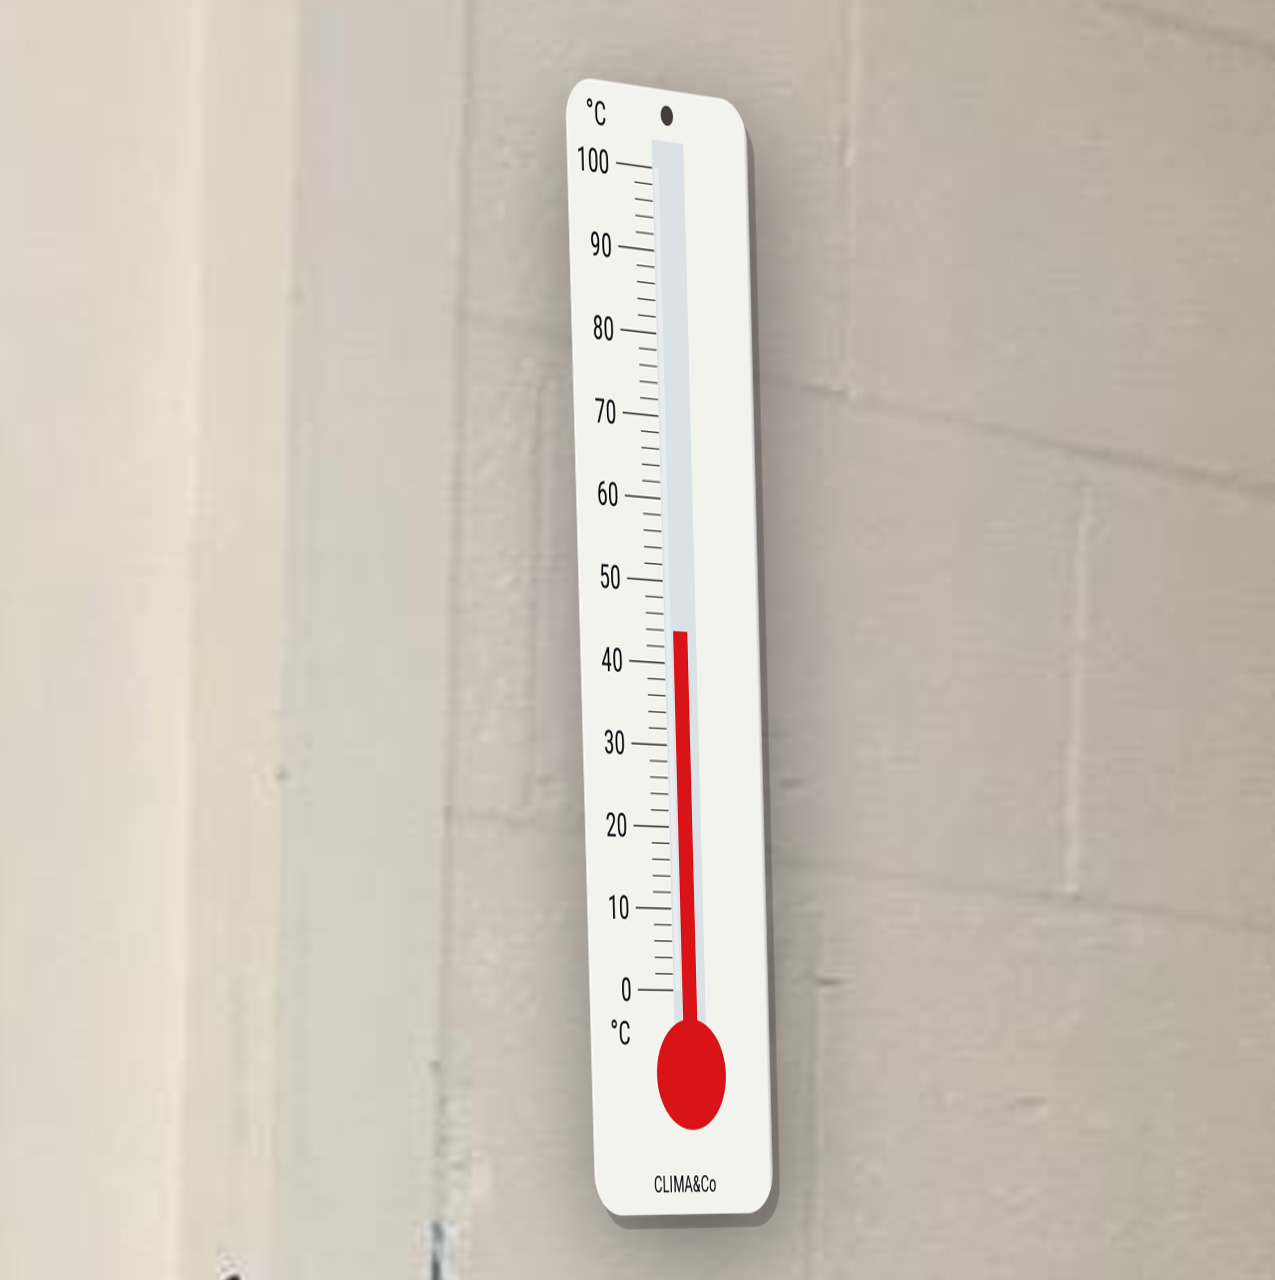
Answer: 44 °C
